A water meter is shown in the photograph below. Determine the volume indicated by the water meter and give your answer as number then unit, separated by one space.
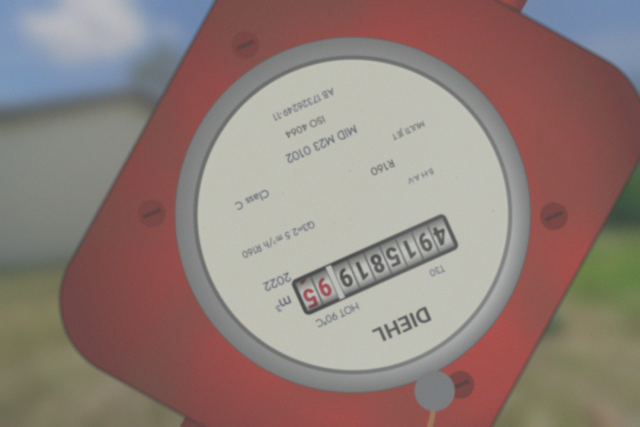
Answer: 4915819.95 m³
